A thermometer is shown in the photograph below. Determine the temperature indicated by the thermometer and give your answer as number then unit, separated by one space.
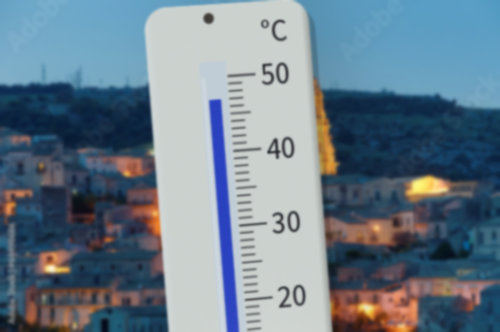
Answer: 47 °C
